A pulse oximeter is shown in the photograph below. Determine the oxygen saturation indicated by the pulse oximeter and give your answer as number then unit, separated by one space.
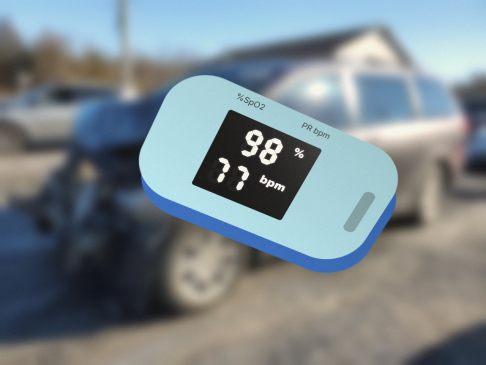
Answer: 98 %
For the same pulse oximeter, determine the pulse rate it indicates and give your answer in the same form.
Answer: 77 bpm
